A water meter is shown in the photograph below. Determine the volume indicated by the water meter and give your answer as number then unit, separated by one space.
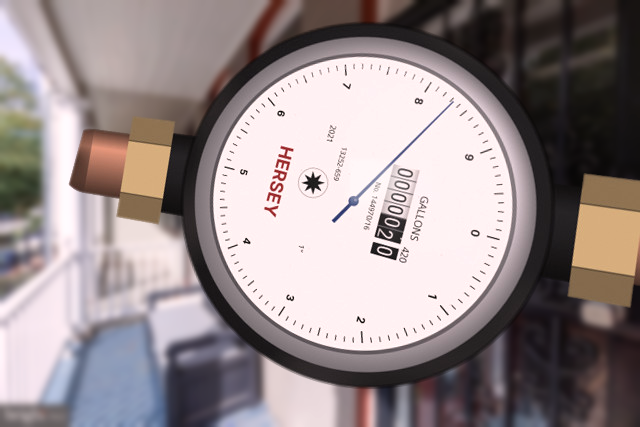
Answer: 18.3 gal
